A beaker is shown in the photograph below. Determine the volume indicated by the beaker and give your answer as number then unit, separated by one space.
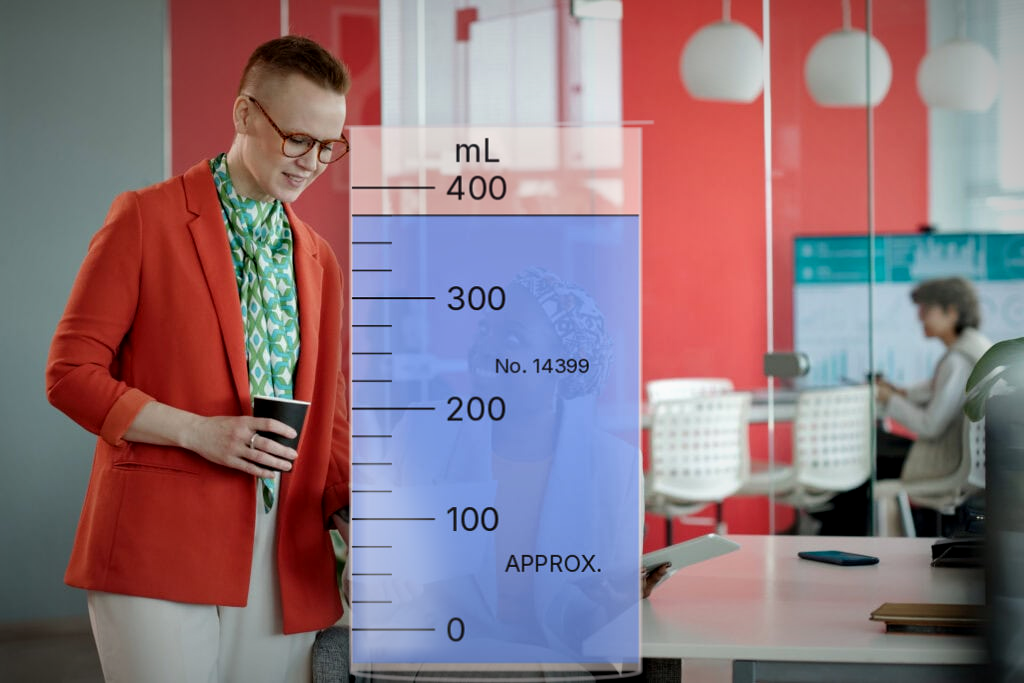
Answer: 375 mL
